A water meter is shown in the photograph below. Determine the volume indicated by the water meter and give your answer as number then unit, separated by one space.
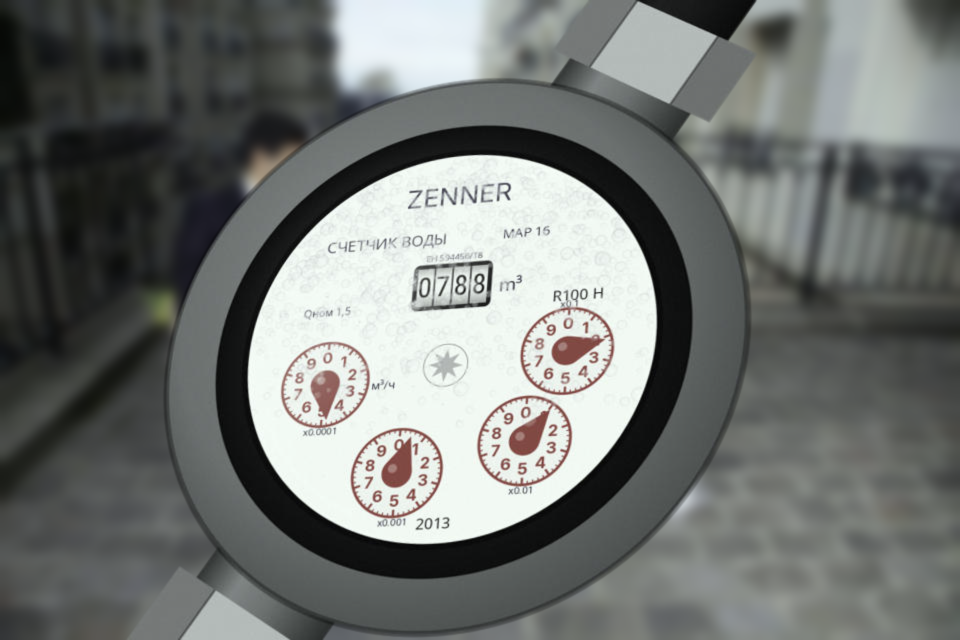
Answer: 788.2104 m³
